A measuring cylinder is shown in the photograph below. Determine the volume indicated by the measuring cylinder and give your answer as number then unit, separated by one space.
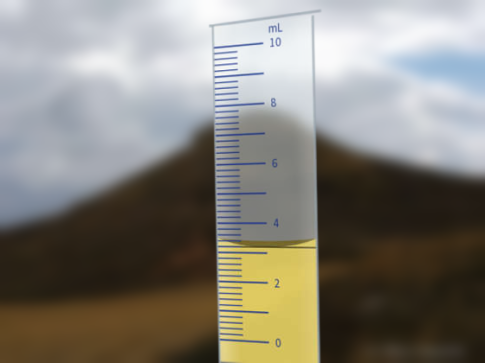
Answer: 3.2 mL
